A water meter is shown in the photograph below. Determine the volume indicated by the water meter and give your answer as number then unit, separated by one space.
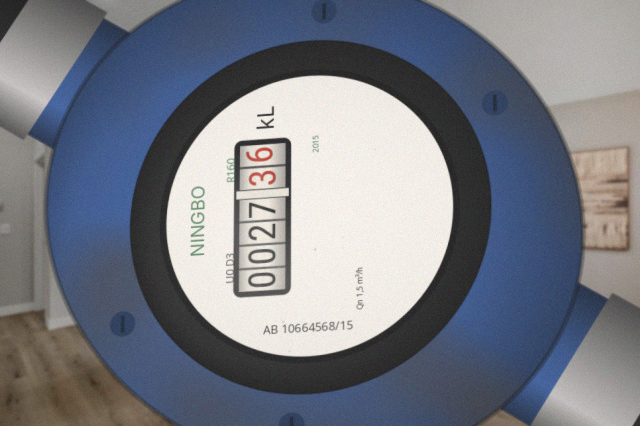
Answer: 27.36 kL
